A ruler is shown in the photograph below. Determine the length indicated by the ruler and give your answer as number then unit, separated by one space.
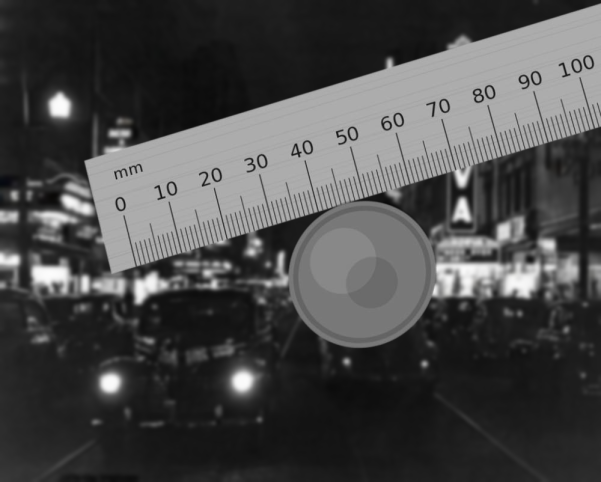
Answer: 31 mm
